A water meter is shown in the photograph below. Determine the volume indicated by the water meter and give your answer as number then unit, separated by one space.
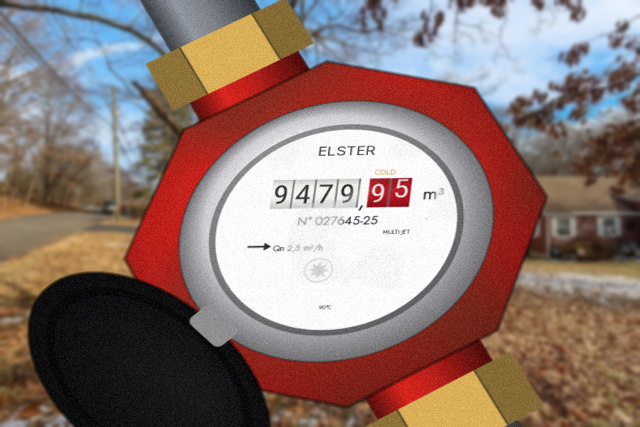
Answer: 9479.95 m³
